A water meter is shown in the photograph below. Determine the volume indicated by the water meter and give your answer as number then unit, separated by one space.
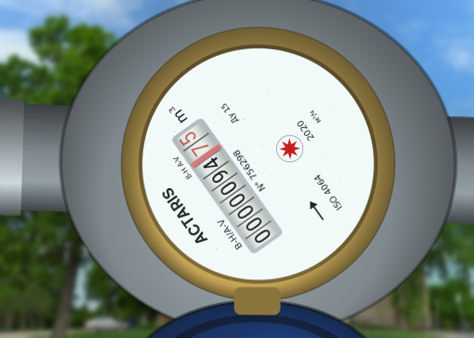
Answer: 94.75 m³
